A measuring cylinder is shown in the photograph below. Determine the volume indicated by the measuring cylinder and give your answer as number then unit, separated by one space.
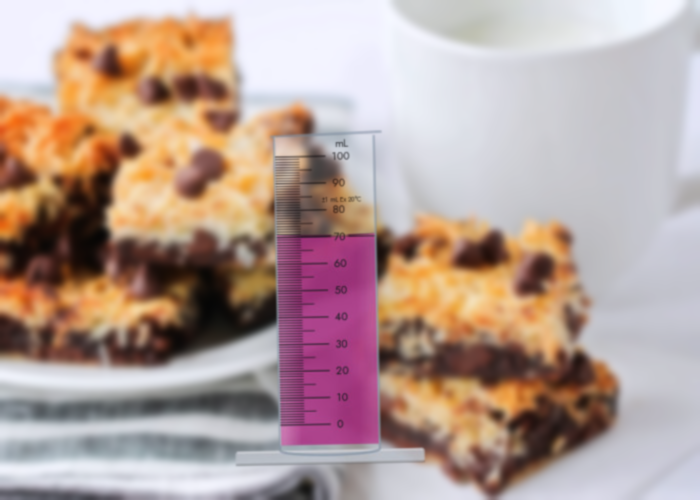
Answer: 70 mL
